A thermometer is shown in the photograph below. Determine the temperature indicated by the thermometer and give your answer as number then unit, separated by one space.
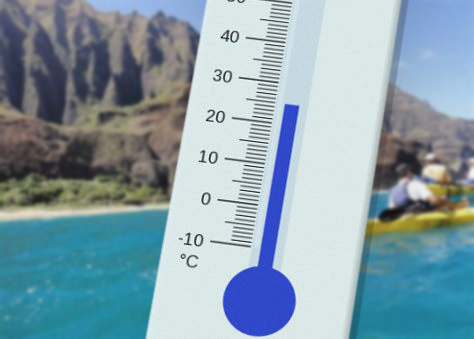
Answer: 25 °C
